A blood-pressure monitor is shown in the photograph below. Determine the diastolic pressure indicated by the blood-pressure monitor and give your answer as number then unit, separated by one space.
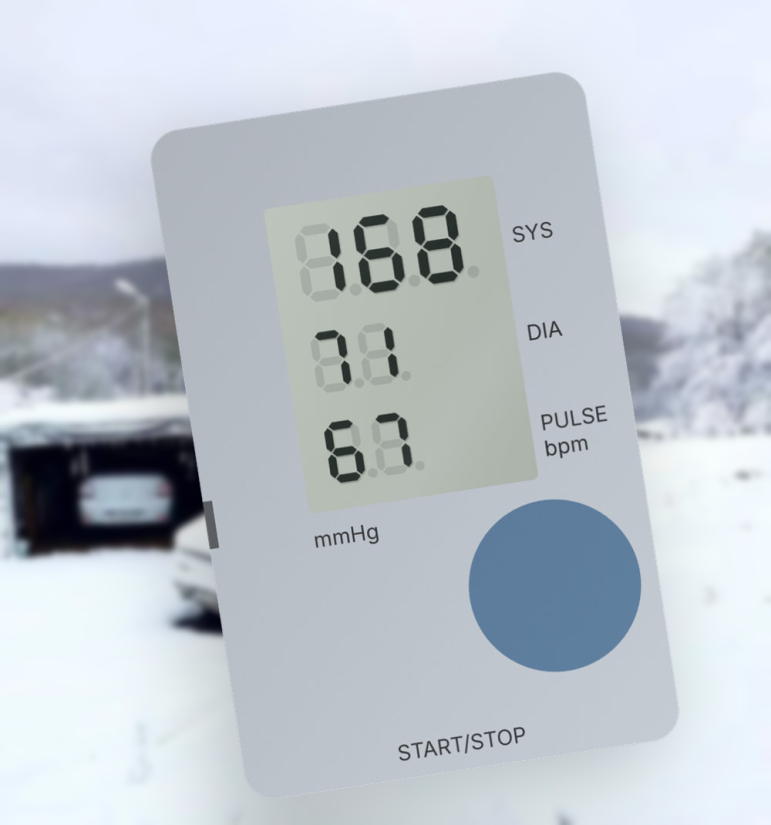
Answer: 71 mmHg
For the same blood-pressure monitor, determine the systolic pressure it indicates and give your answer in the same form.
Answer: 168 mmHg
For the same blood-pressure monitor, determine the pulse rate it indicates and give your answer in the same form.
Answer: 67 bpm
